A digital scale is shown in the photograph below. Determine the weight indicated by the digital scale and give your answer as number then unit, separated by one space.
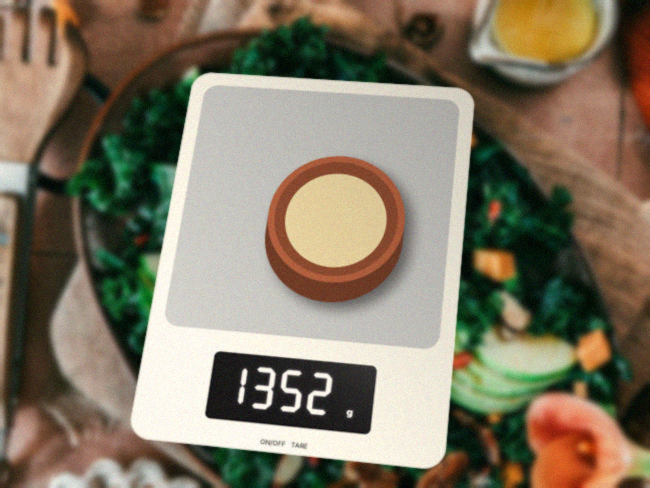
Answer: 1352 g
